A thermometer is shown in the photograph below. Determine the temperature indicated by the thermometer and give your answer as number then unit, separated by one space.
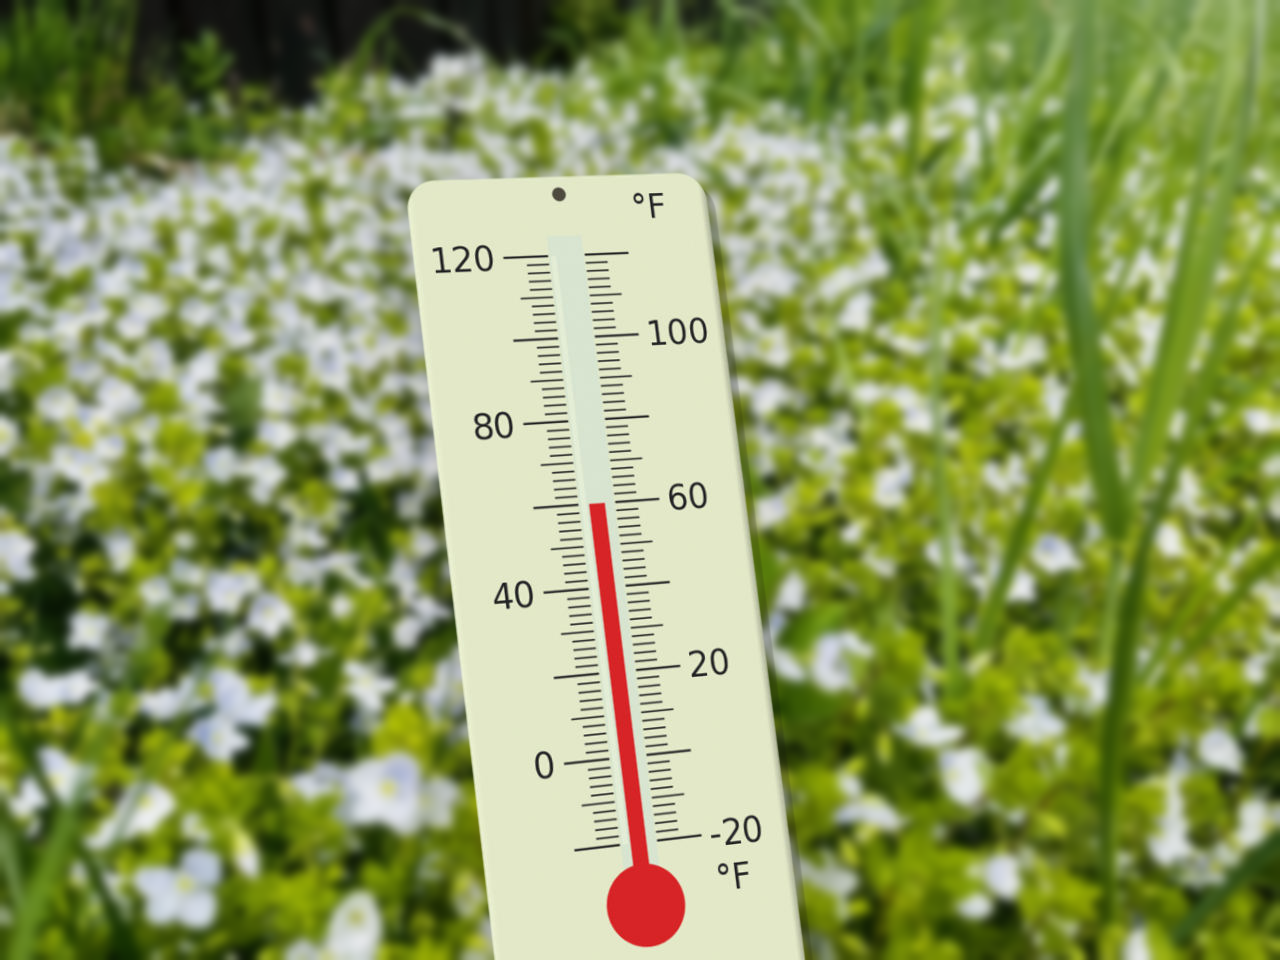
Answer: 60 °F
